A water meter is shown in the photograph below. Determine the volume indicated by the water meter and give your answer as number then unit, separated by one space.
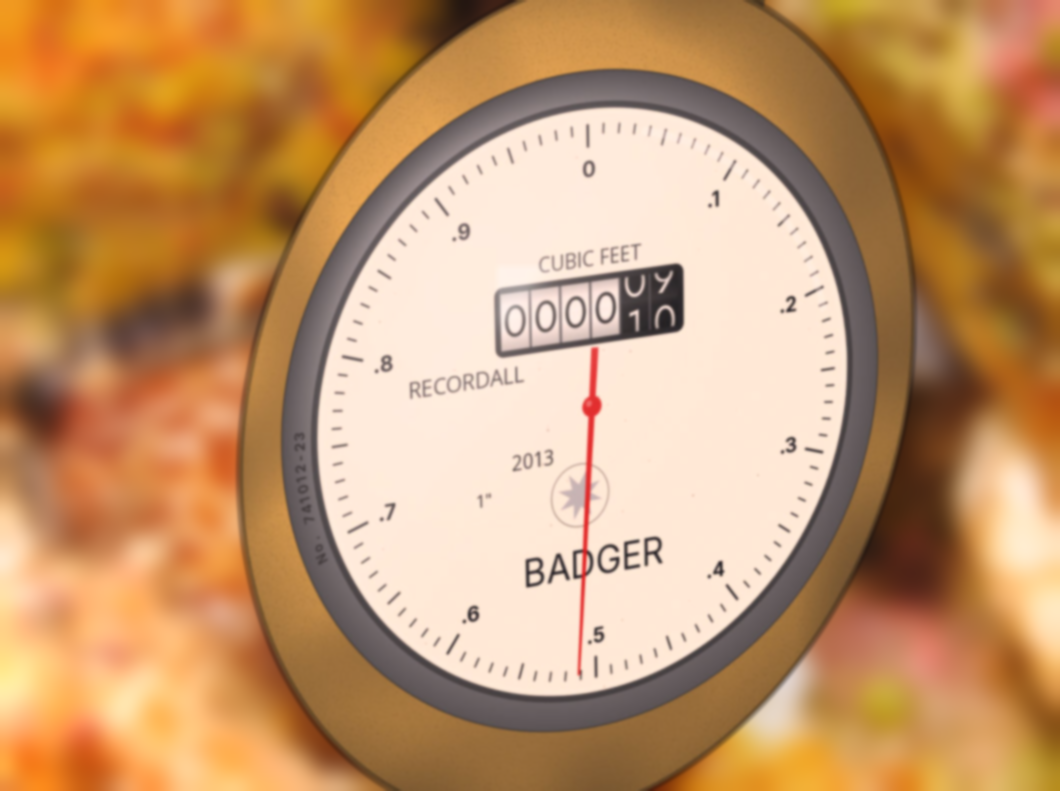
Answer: 9.51 ft³
